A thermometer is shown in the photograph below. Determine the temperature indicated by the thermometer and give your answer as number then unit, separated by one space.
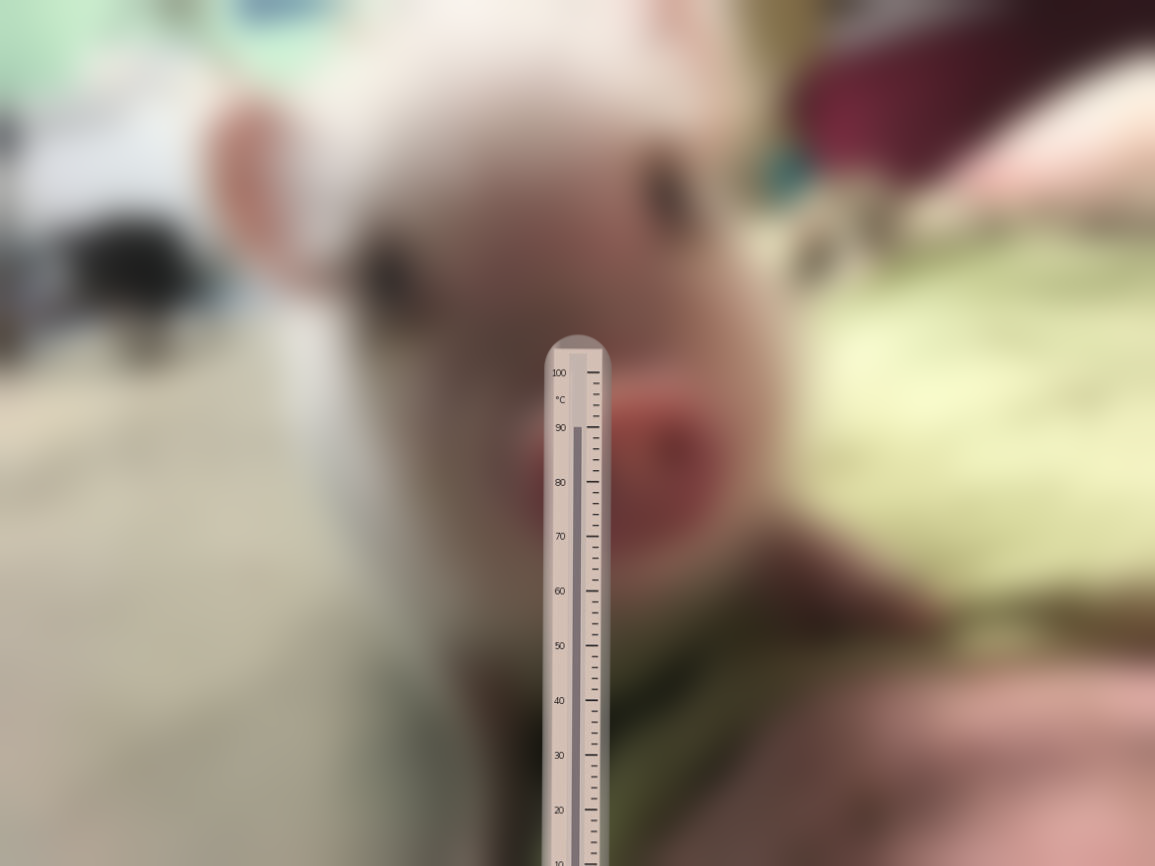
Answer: 90 °C
